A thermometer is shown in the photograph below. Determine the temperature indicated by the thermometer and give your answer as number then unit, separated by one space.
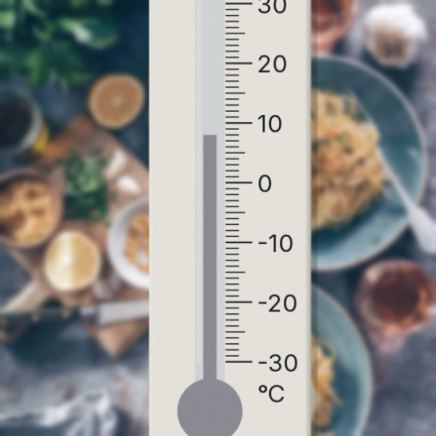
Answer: 8 °C
